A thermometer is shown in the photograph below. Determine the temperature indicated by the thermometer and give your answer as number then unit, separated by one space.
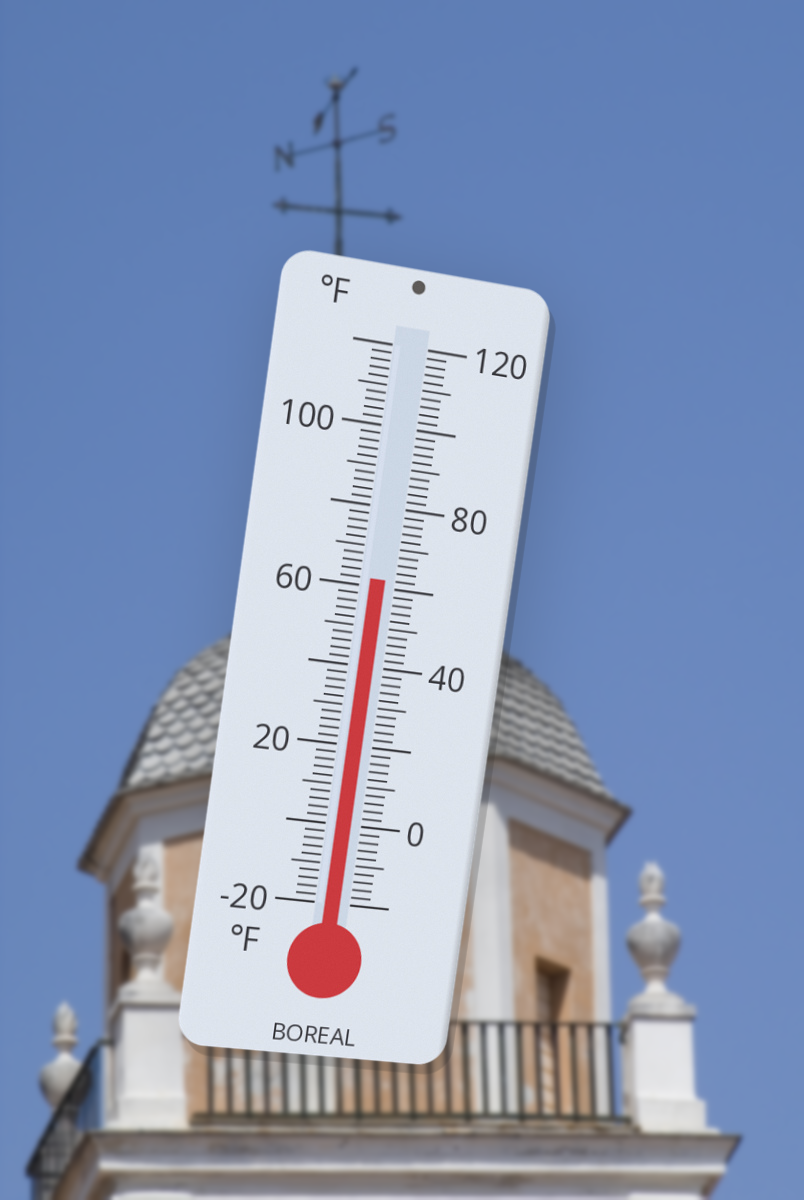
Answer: 62 °F
